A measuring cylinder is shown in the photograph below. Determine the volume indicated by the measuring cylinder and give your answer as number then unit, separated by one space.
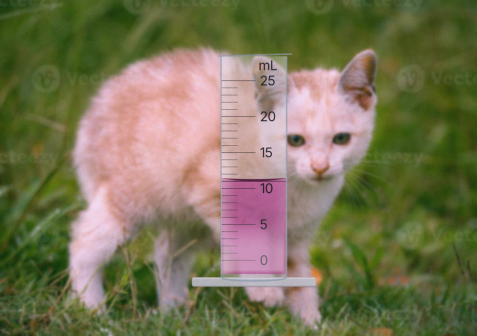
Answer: 11 mL
